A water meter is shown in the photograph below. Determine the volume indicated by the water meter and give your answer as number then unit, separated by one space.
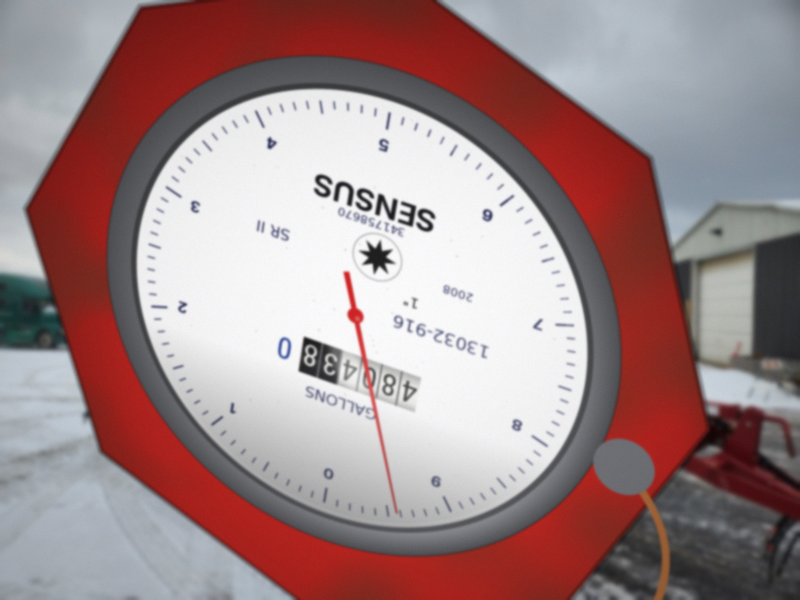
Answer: 4804379.4 gal
